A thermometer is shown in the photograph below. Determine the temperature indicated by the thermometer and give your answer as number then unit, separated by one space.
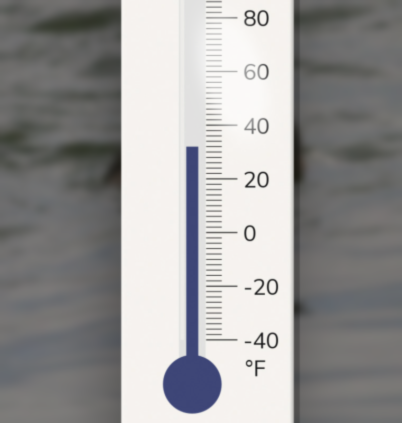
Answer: 32 °F
